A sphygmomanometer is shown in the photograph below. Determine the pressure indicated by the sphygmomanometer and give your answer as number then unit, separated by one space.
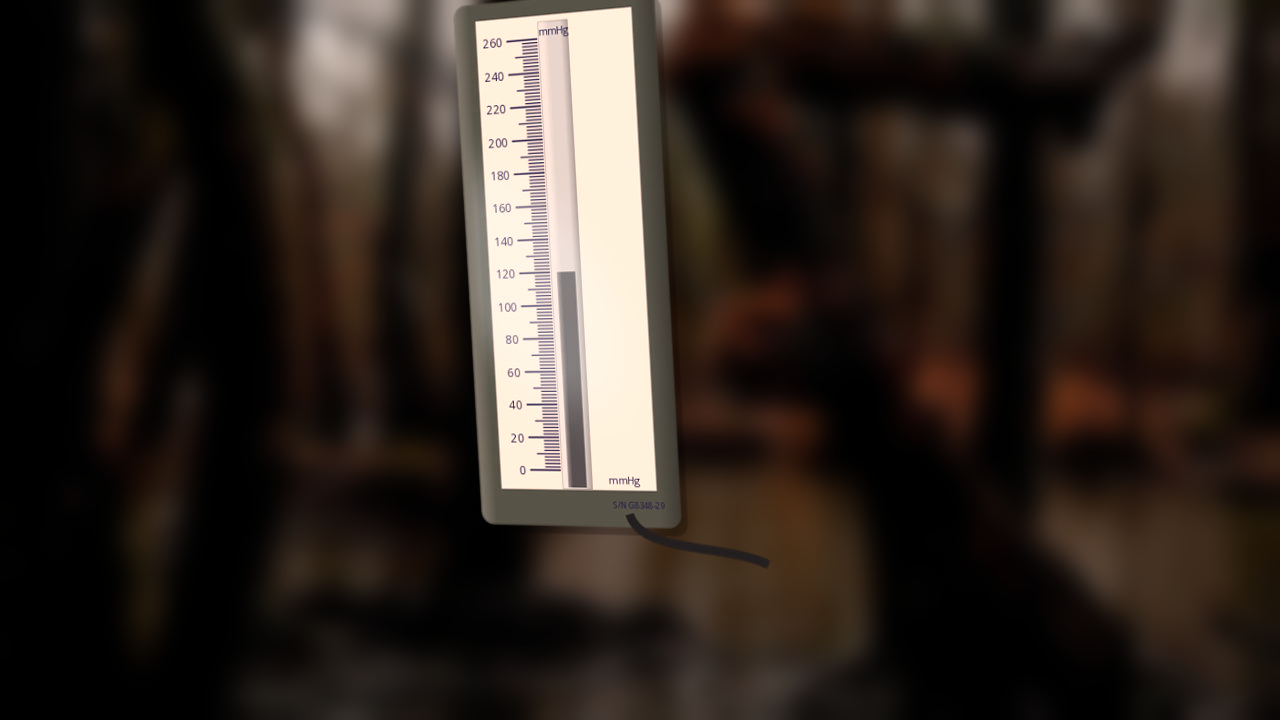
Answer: 120 mmHg
